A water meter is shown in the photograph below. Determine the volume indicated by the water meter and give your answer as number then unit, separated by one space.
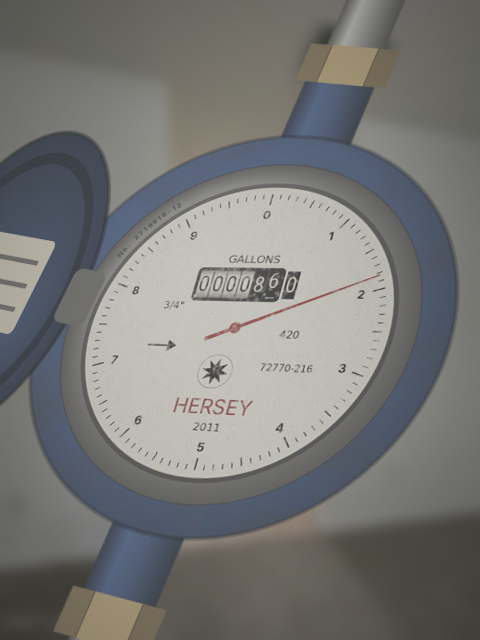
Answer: 861.8 gal
